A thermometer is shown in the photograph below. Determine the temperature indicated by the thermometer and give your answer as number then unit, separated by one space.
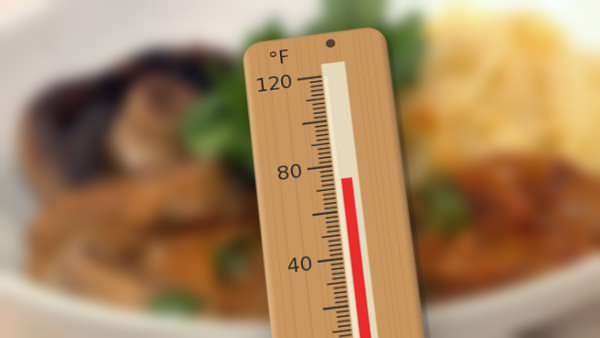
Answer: 74 °F
